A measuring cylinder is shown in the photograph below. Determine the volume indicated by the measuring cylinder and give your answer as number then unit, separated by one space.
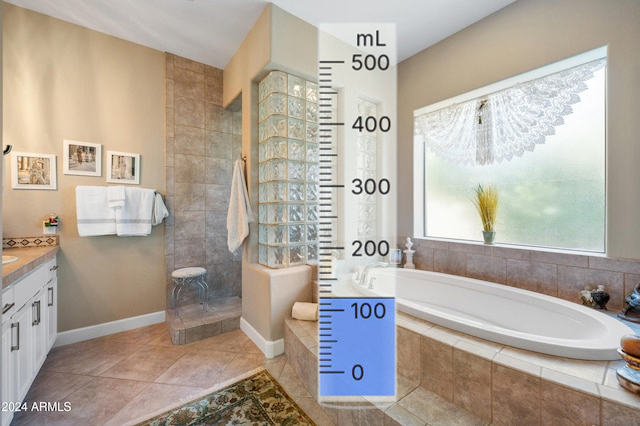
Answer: 120 mL
